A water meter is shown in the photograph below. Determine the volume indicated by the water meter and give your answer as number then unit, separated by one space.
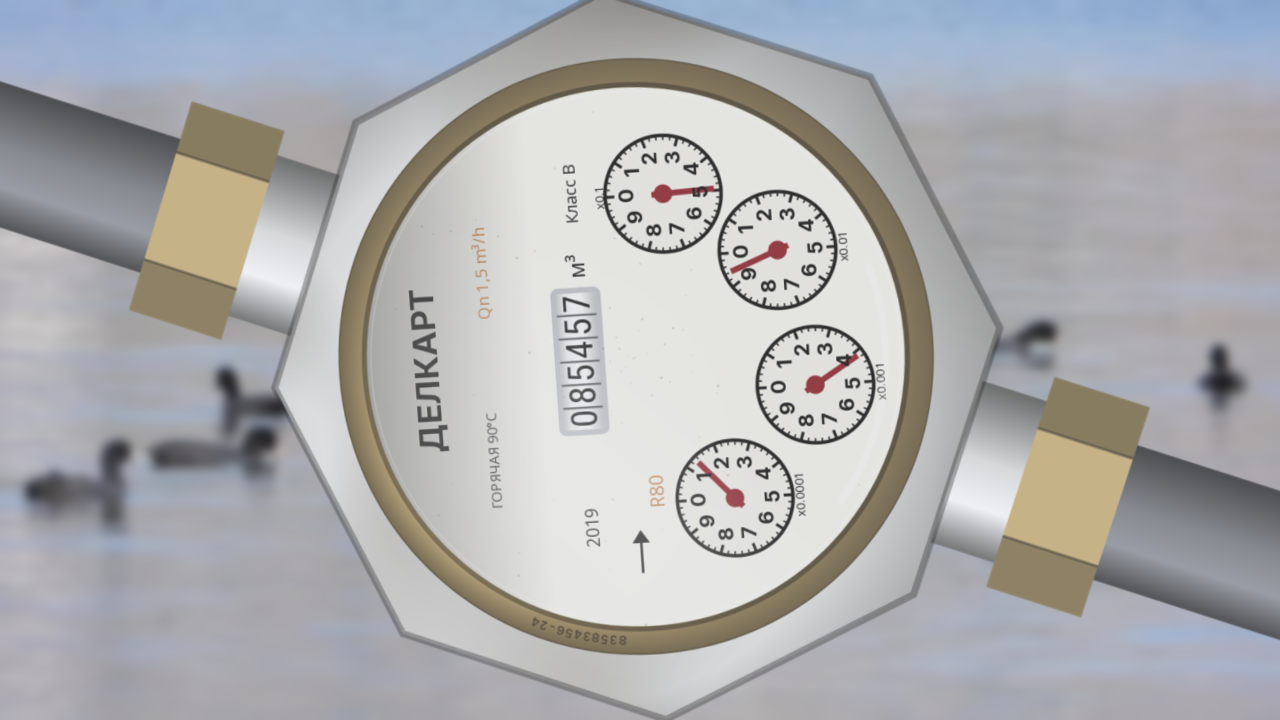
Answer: 85457.4941 m³
